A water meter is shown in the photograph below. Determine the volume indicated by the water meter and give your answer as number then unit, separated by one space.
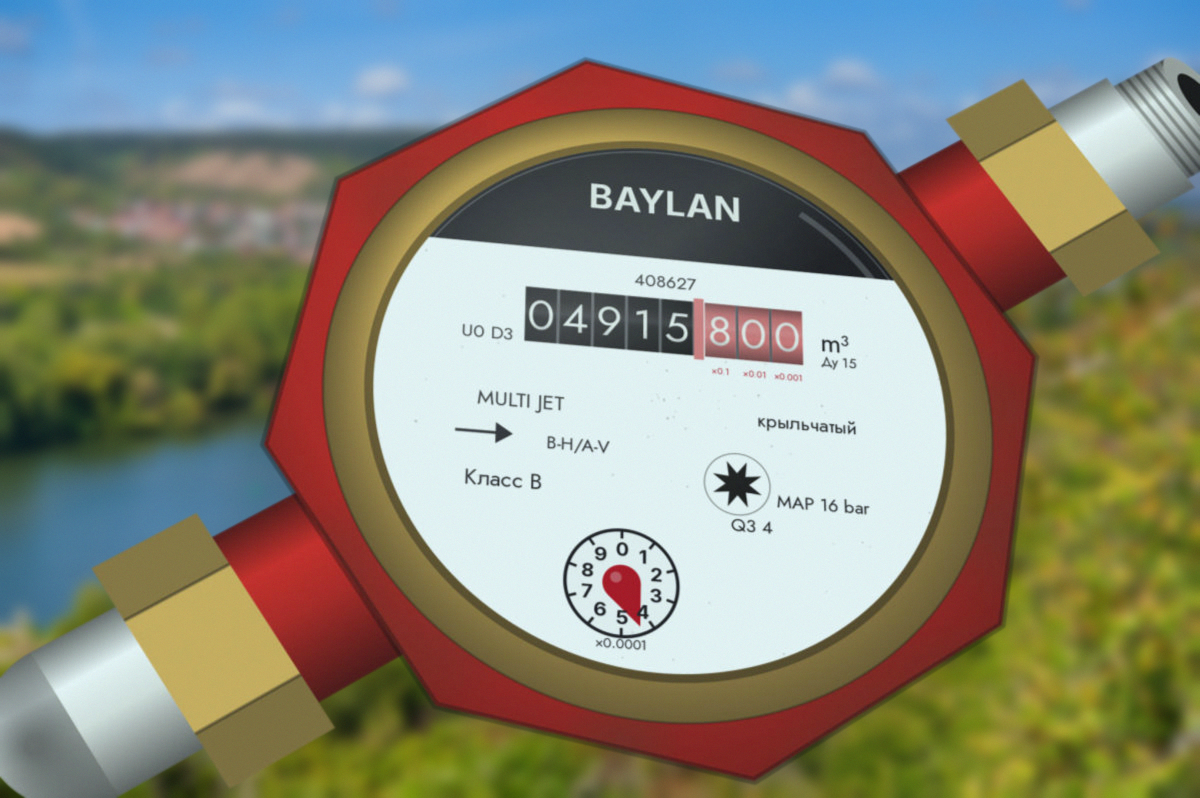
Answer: 4915.8004 m³
